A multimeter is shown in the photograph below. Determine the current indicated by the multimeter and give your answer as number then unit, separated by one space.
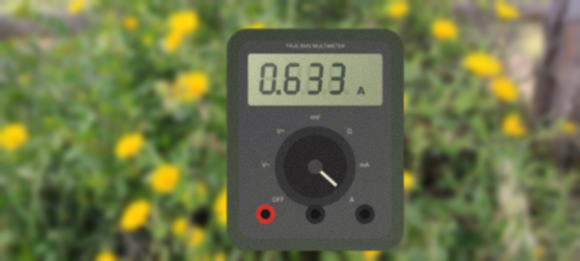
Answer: 0.633 A
